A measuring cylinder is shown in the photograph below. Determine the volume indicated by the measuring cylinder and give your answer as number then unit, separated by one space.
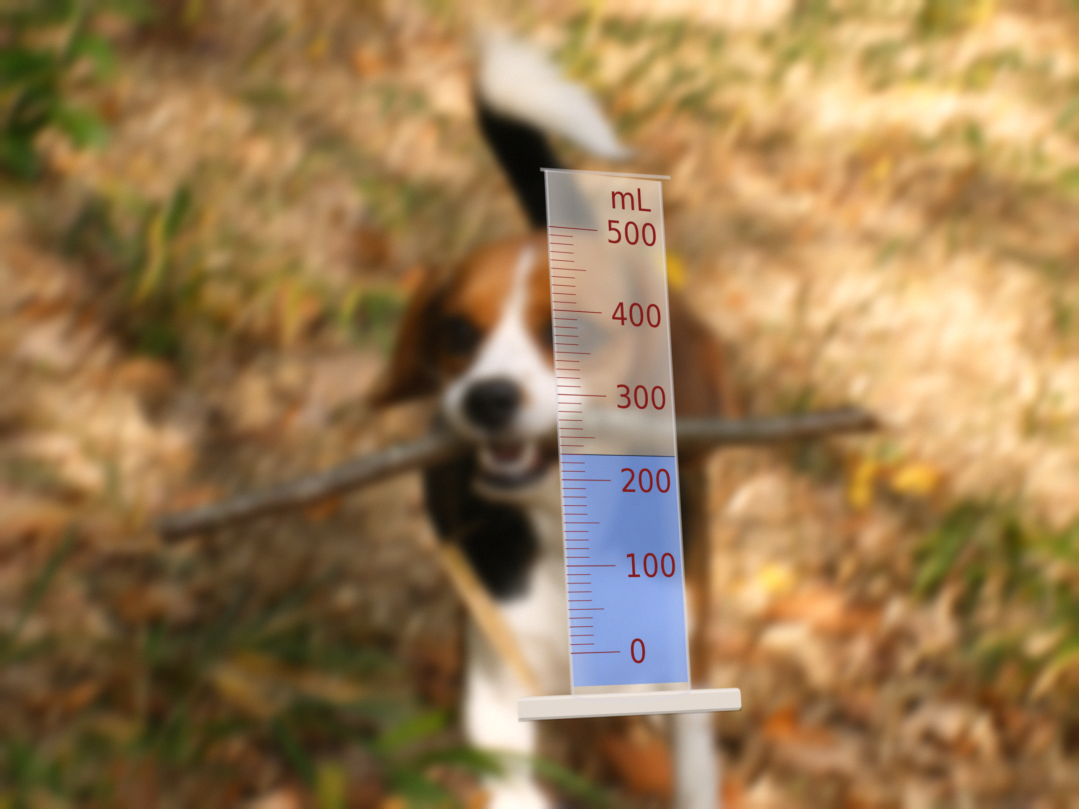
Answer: 230 mL
